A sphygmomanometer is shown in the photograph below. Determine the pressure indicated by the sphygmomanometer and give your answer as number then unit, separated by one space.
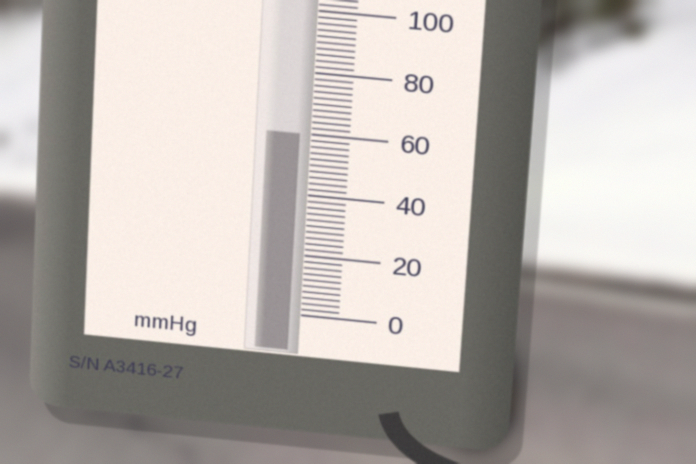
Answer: 60 mmHg
